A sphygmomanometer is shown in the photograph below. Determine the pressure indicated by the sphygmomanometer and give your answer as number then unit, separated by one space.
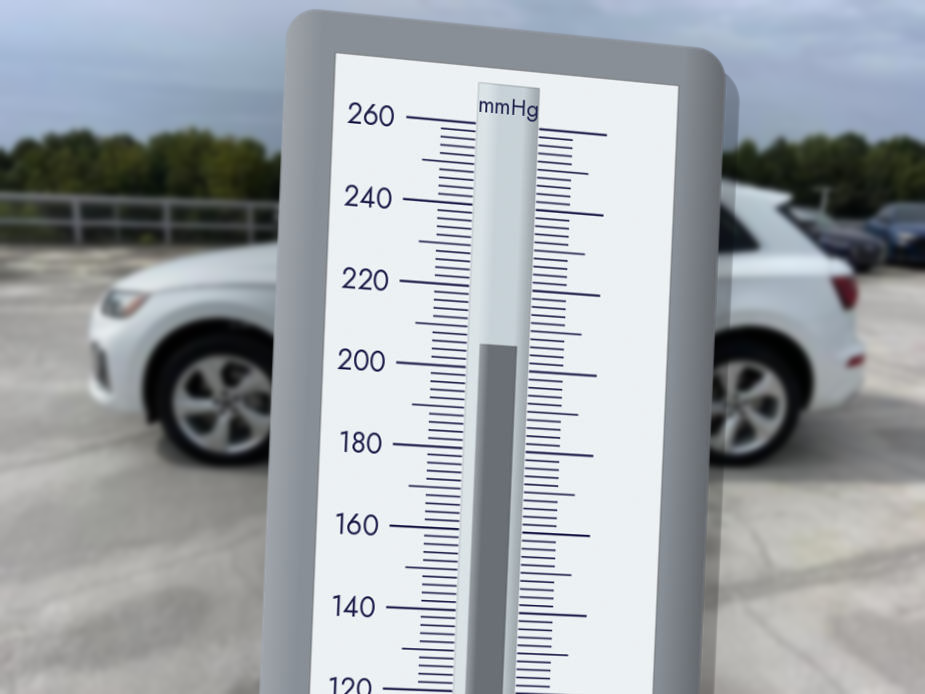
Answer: 206 mmHg
